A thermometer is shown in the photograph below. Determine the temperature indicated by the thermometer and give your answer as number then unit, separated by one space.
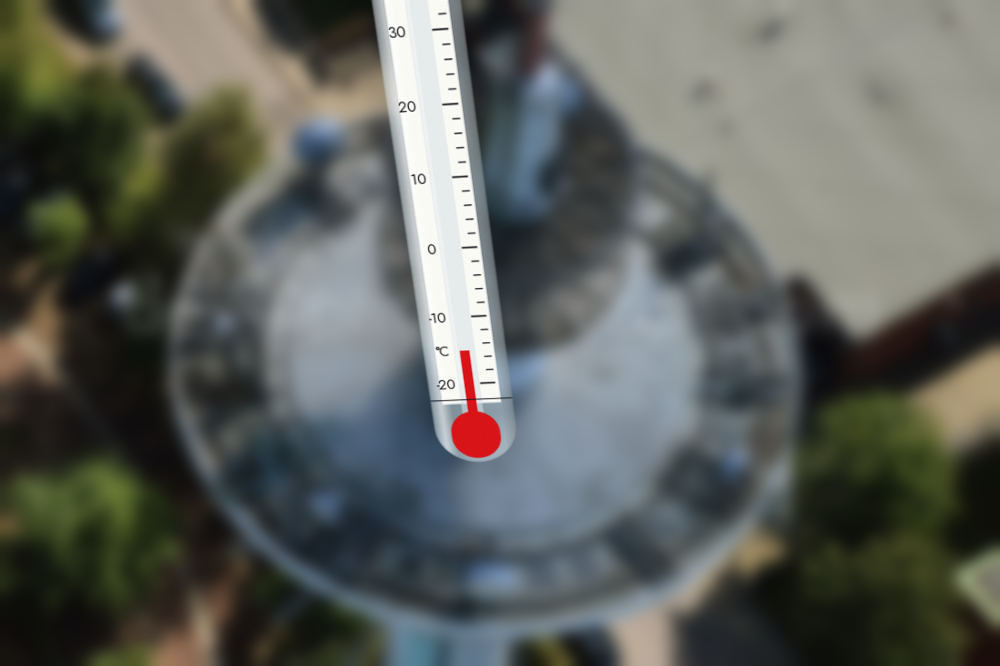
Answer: -15 °C
